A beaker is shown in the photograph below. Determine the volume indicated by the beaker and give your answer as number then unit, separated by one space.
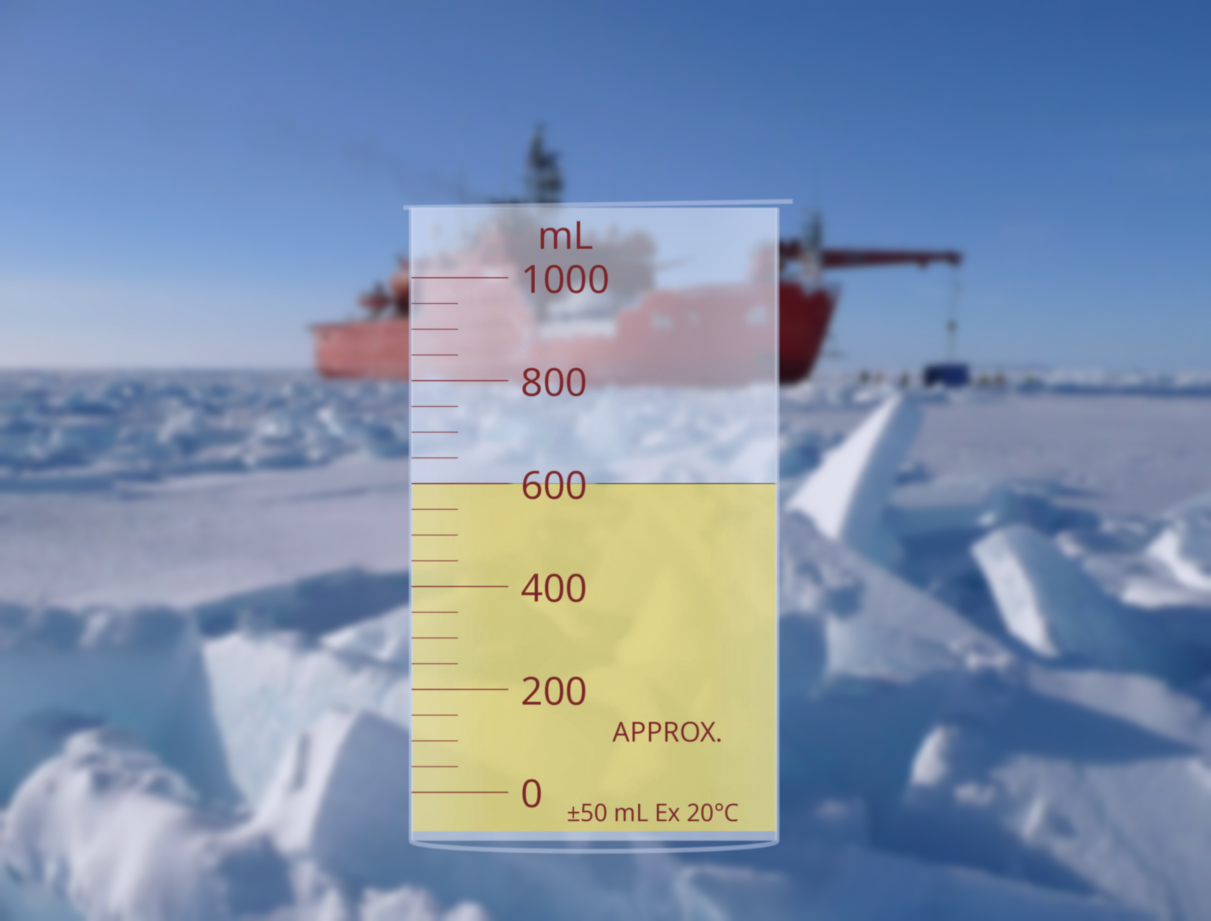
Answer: 600 mL
